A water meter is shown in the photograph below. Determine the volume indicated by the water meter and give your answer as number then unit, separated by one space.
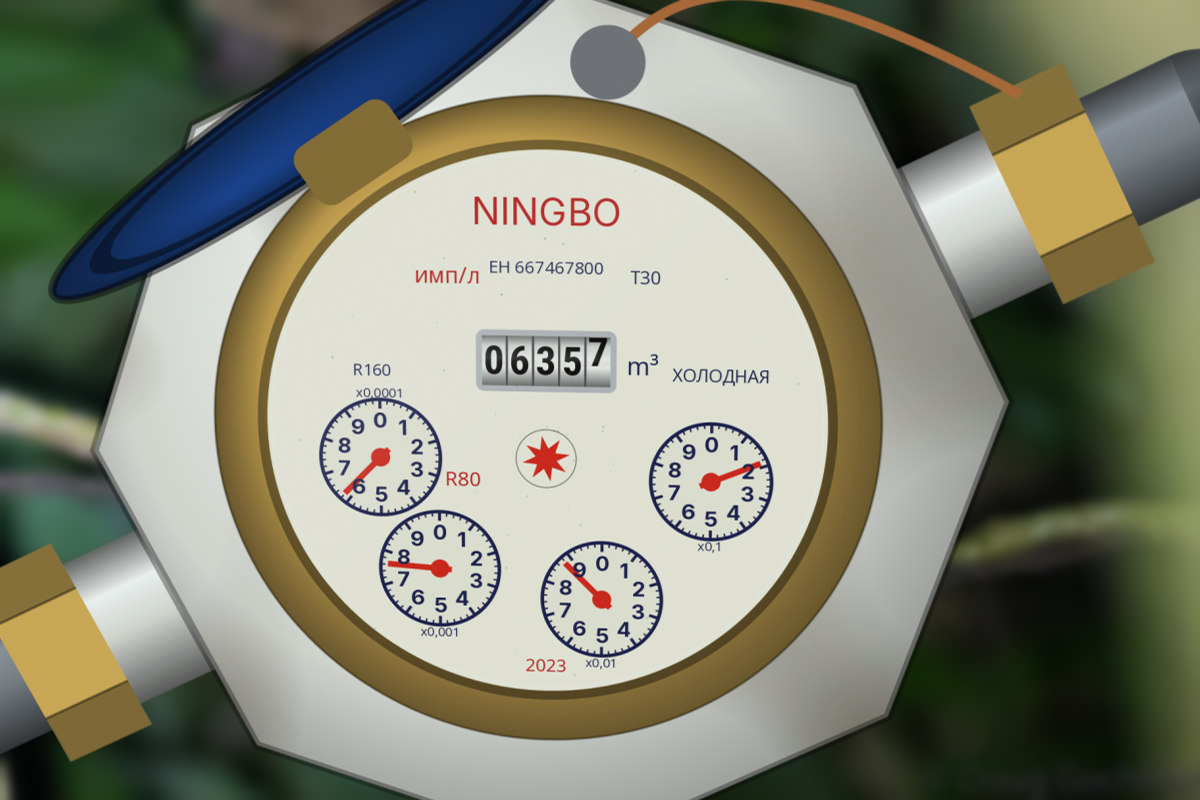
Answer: 6357.1876 m³
